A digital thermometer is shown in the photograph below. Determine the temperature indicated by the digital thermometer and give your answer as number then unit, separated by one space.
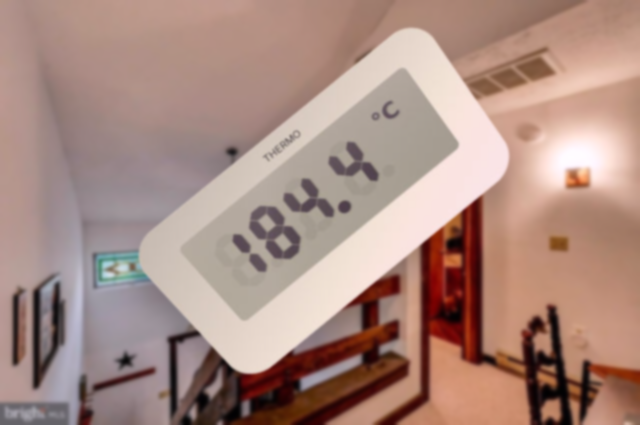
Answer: 184.4 °C
